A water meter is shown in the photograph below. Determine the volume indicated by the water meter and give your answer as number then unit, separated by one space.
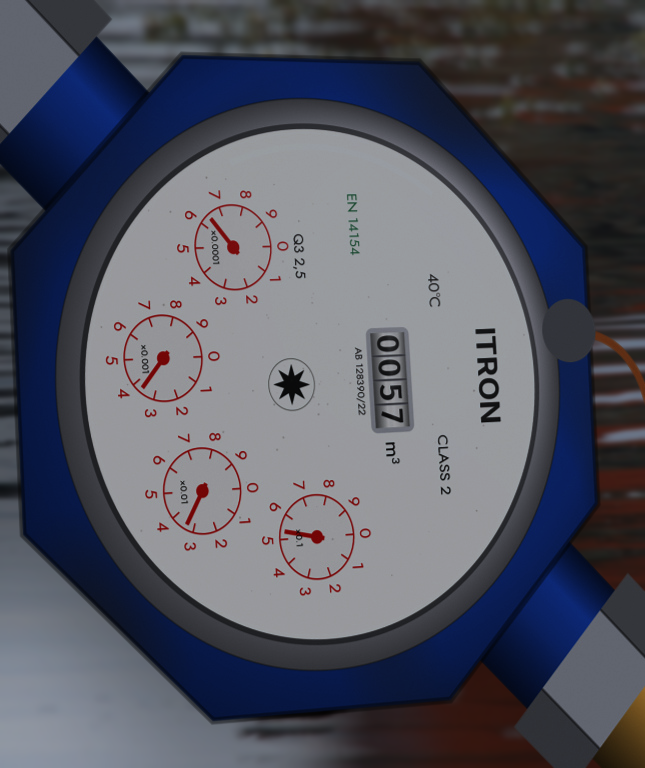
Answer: 57.5336 m³
